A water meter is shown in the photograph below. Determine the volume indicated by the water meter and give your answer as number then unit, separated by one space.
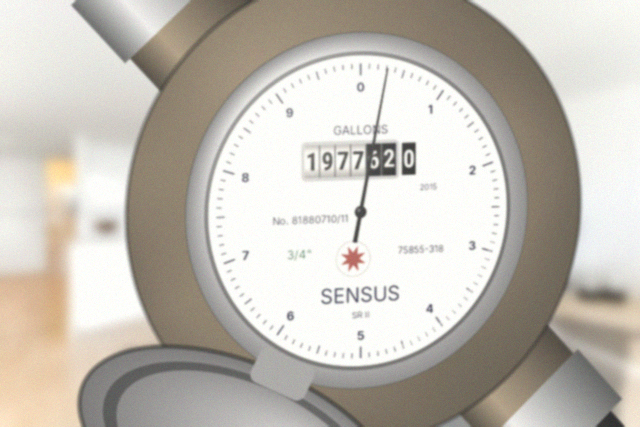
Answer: 1977620.3 gal
